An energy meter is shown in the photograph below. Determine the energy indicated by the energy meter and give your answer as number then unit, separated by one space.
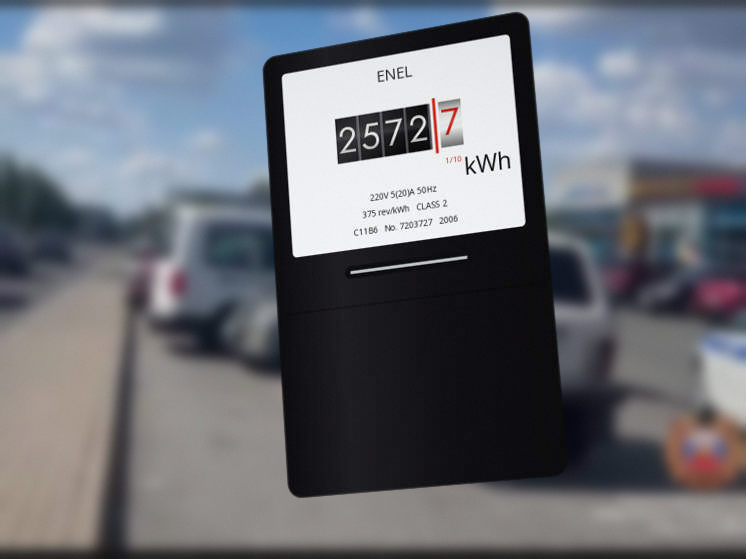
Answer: 2572.7 kWh
